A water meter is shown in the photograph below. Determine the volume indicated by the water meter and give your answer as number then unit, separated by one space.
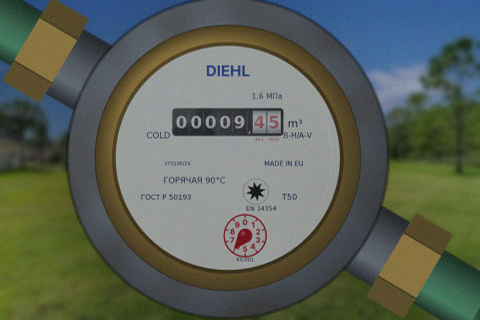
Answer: 9.456 m³
